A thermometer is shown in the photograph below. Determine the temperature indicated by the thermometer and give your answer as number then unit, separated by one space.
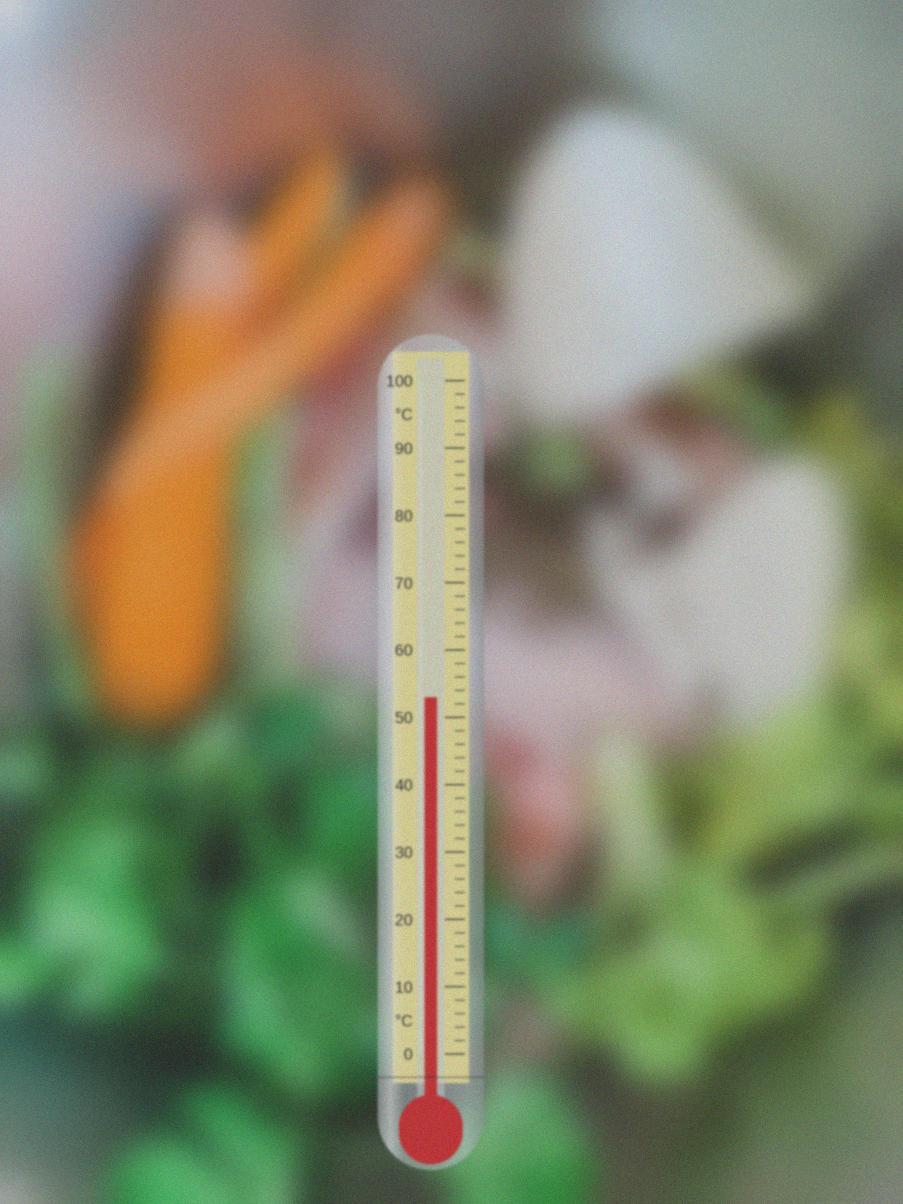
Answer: 53 °C
